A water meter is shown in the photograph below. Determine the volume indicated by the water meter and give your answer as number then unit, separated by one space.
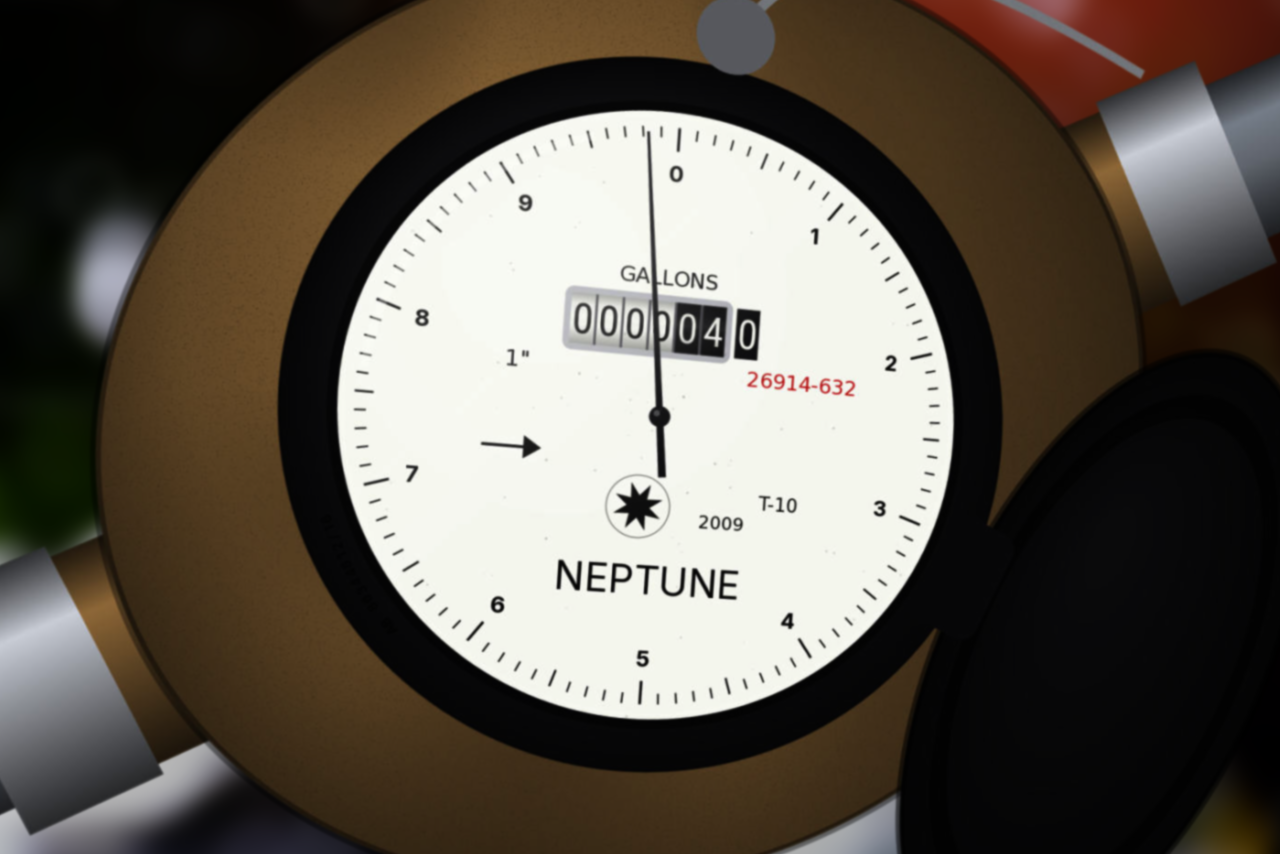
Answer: 39.8 gal
